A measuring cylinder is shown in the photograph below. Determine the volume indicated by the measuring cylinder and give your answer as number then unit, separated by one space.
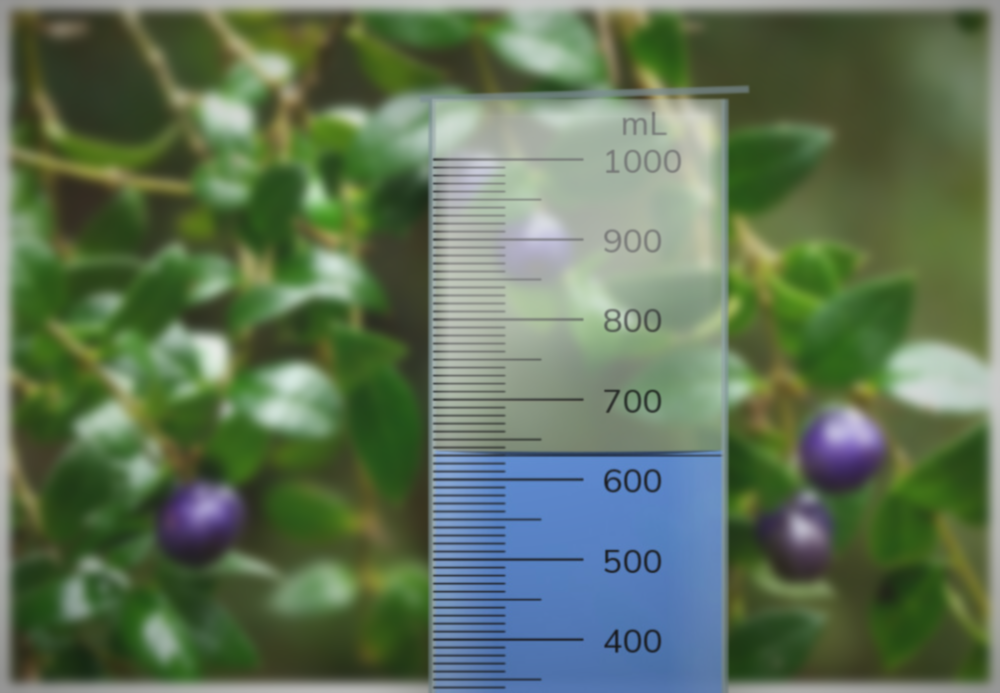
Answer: 630 mL
